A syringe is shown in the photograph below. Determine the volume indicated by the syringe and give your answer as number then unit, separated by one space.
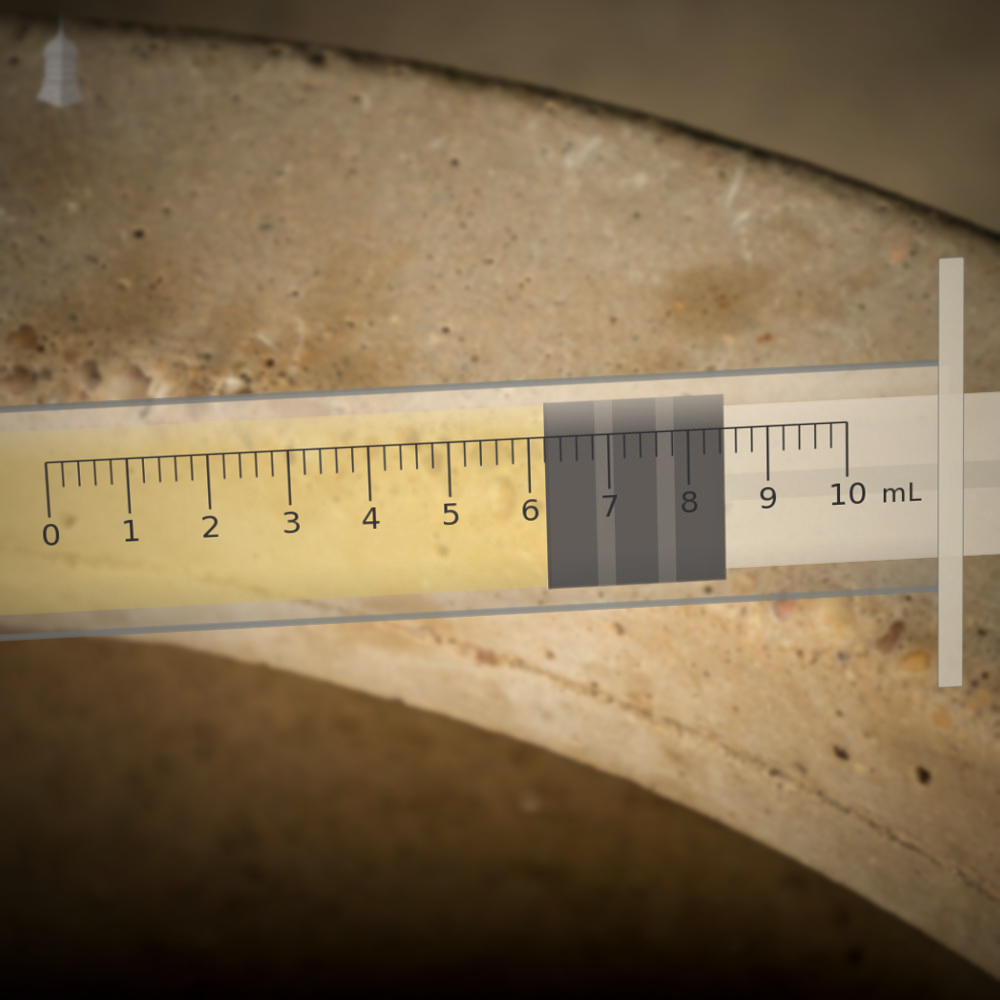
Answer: 6.2 mL
